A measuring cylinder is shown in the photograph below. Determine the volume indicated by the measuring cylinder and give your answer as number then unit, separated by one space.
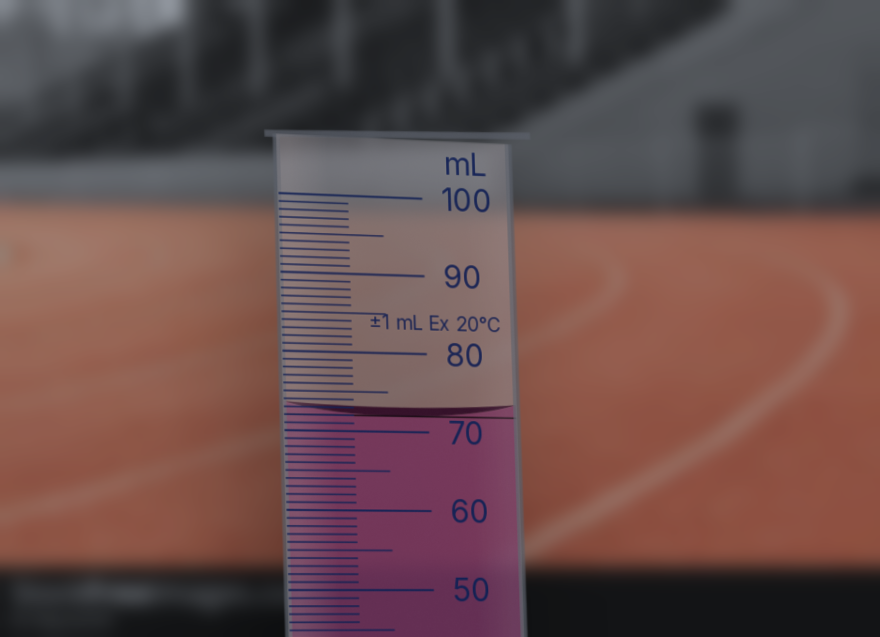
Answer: 72 mL
